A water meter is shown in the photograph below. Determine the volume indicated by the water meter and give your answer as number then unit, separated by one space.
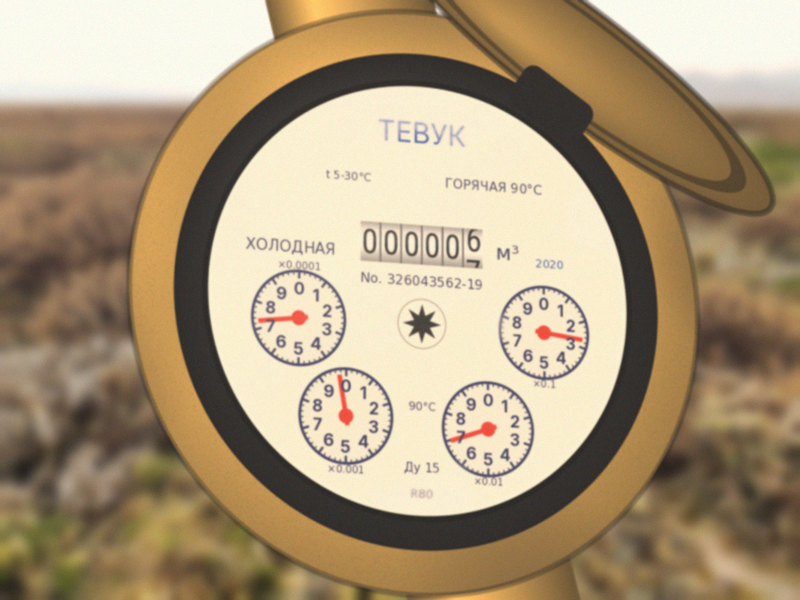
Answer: 6.2697 m³
